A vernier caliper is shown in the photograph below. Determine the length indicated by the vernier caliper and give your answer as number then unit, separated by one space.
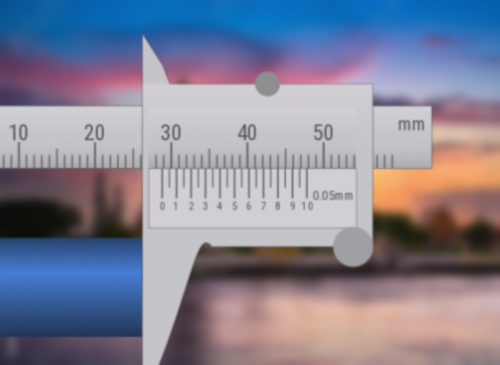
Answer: 28.8 mm
